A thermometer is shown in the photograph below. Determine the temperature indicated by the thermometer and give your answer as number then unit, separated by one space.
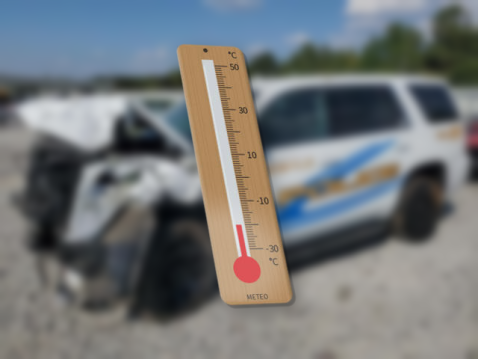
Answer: -20 °C
